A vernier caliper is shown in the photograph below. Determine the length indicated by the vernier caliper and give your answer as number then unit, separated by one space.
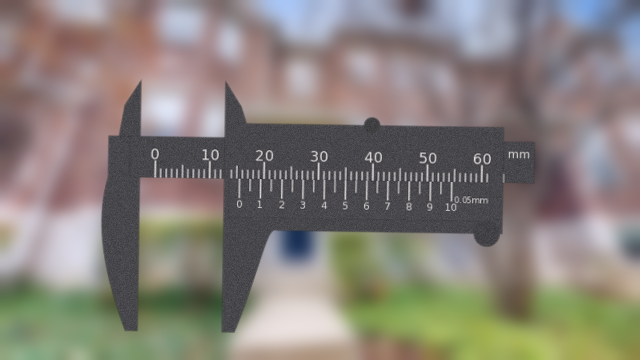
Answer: 15.5 mm
